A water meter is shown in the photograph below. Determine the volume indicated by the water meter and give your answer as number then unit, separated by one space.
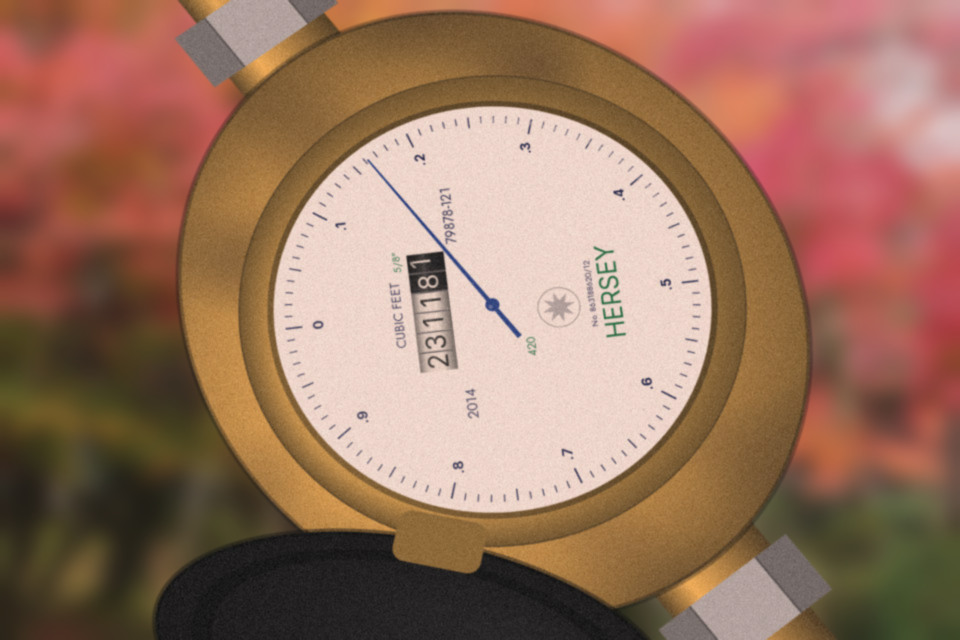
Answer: 231181.16 ft³
